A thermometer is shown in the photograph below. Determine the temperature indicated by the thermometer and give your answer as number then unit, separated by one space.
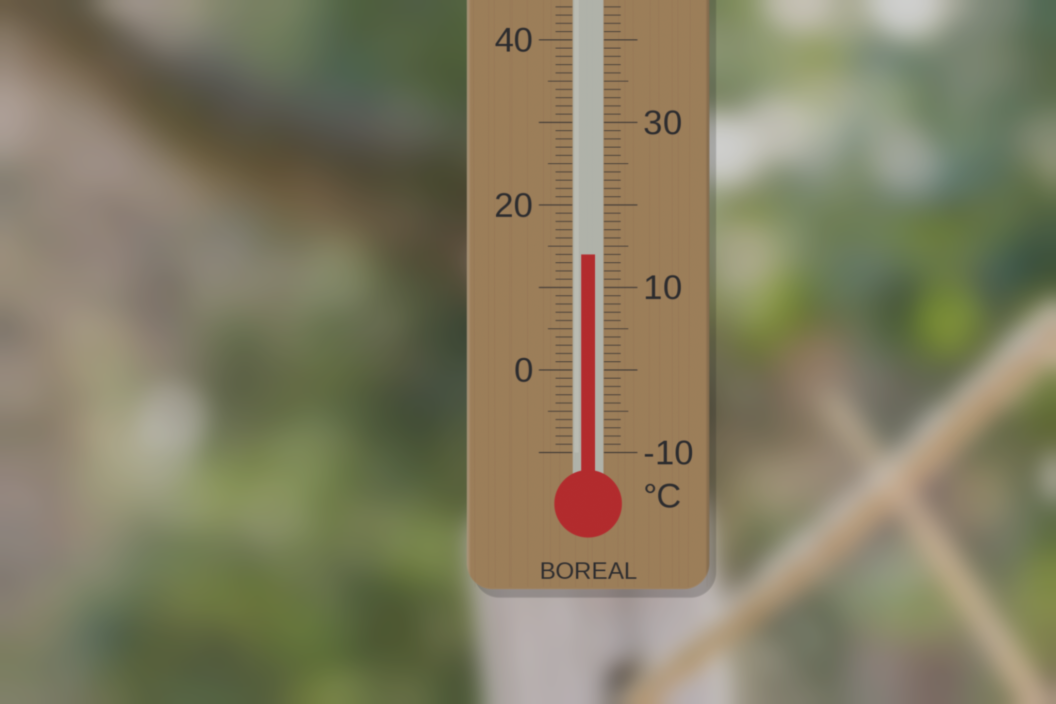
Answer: 14 °C
